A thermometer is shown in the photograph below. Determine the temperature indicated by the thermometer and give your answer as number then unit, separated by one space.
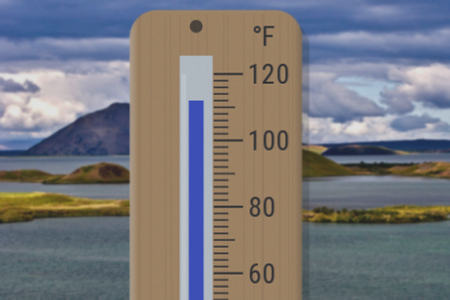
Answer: 112 °F
